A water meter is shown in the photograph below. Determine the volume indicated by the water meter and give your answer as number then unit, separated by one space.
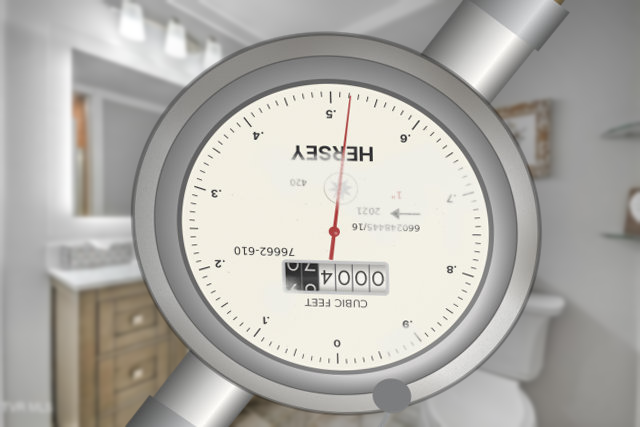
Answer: 469.52 ft³
